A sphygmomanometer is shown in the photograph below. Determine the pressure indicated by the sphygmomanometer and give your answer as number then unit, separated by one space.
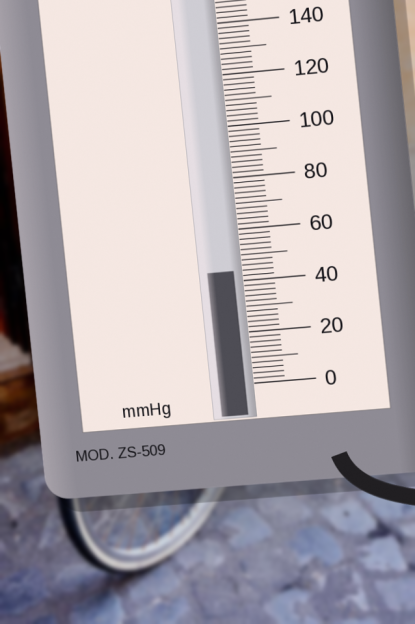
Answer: 44 mmHg
